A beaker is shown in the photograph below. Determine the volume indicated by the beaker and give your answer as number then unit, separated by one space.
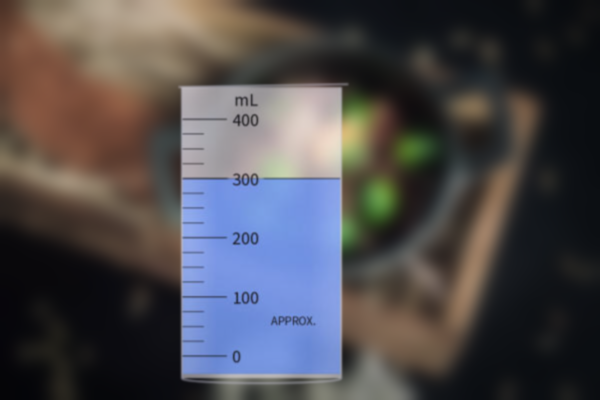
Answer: 300 mL
